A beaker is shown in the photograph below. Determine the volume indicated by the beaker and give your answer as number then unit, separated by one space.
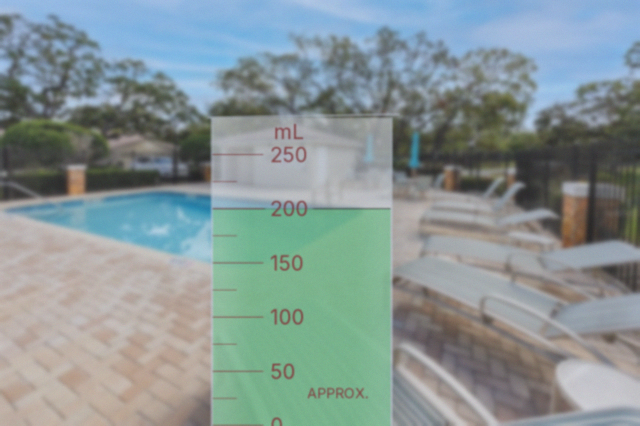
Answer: 200 mL
